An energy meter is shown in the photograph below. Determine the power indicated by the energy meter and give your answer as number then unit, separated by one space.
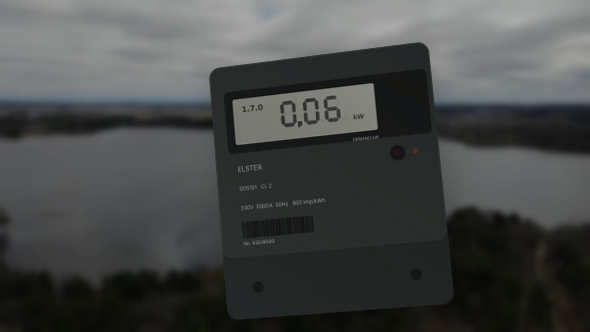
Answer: 0.06 kW
